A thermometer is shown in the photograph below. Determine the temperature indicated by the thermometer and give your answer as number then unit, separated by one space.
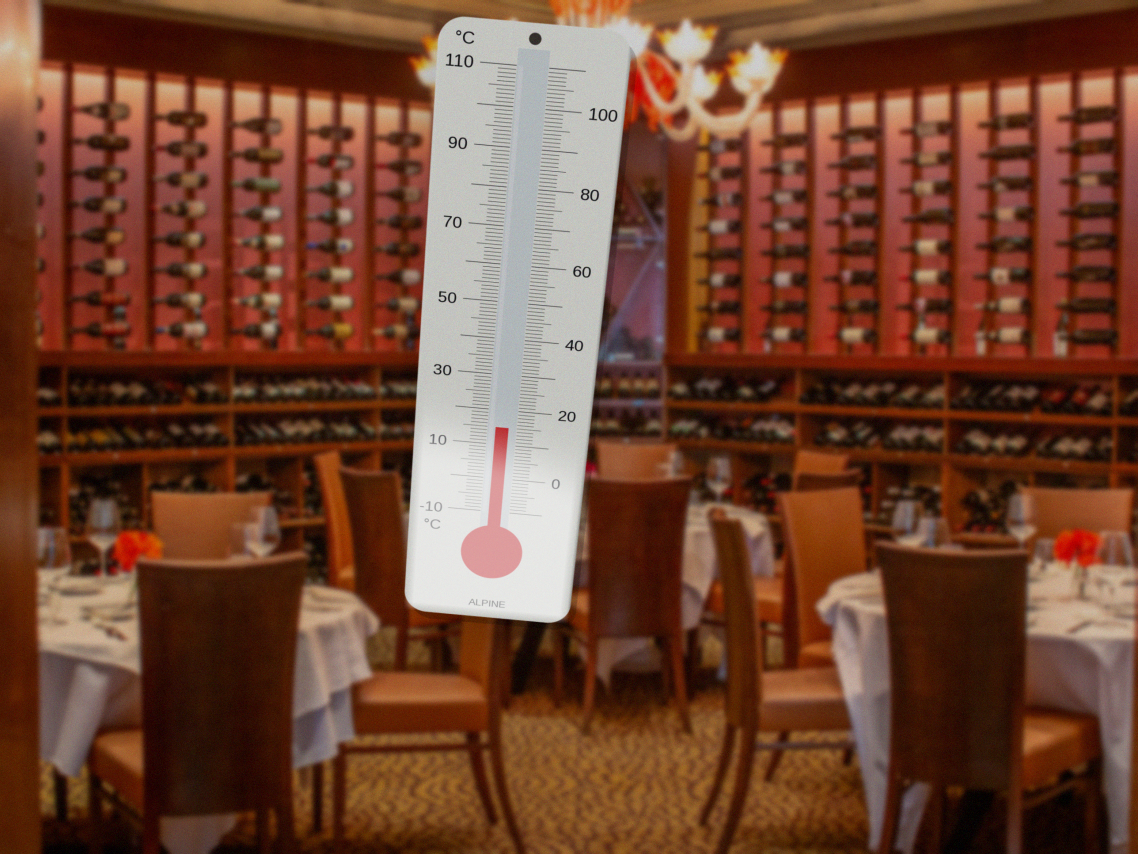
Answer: 15 °C
